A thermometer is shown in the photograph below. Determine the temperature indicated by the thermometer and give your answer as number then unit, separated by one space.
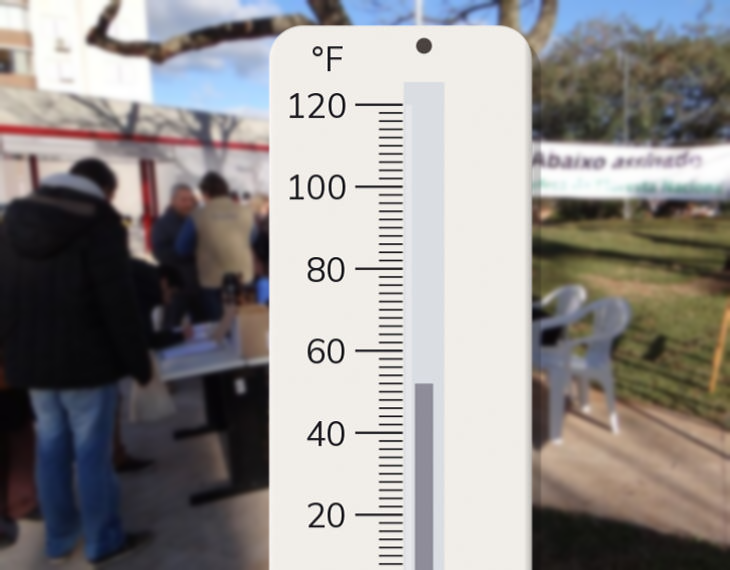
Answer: 52 °F
